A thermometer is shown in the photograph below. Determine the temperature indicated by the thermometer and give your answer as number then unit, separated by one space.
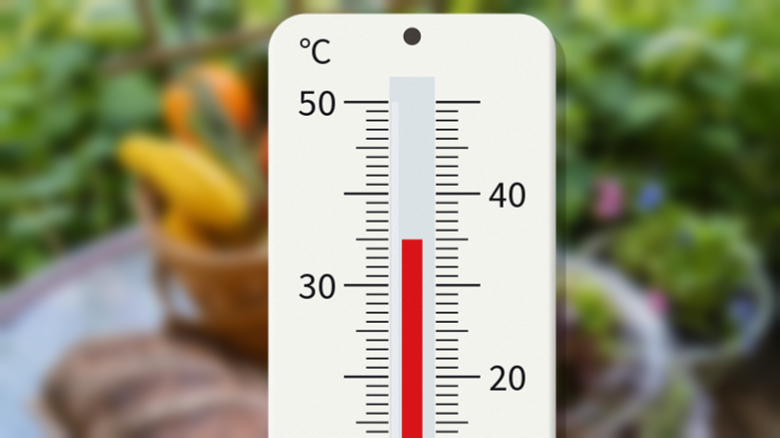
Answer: 35 °C
